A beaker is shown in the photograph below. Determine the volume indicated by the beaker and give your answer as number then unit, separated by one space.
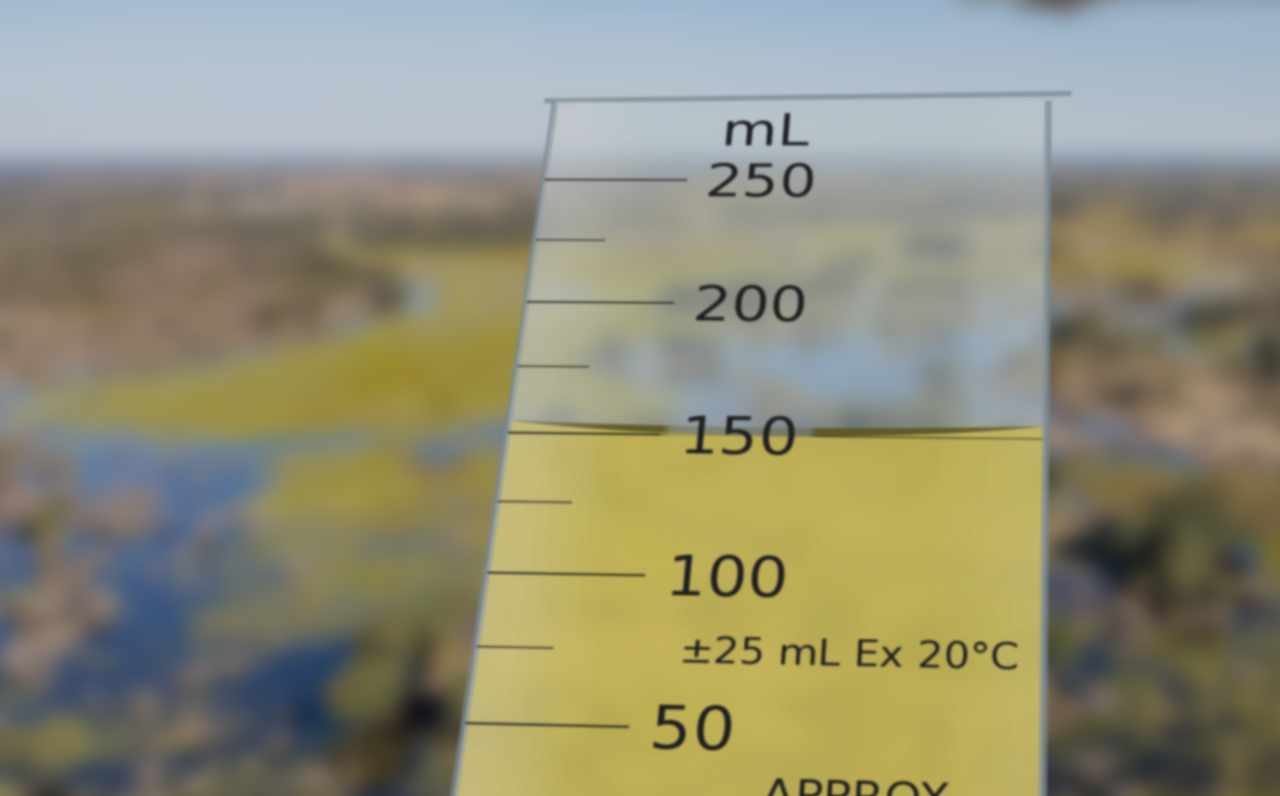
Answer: 150 mL
